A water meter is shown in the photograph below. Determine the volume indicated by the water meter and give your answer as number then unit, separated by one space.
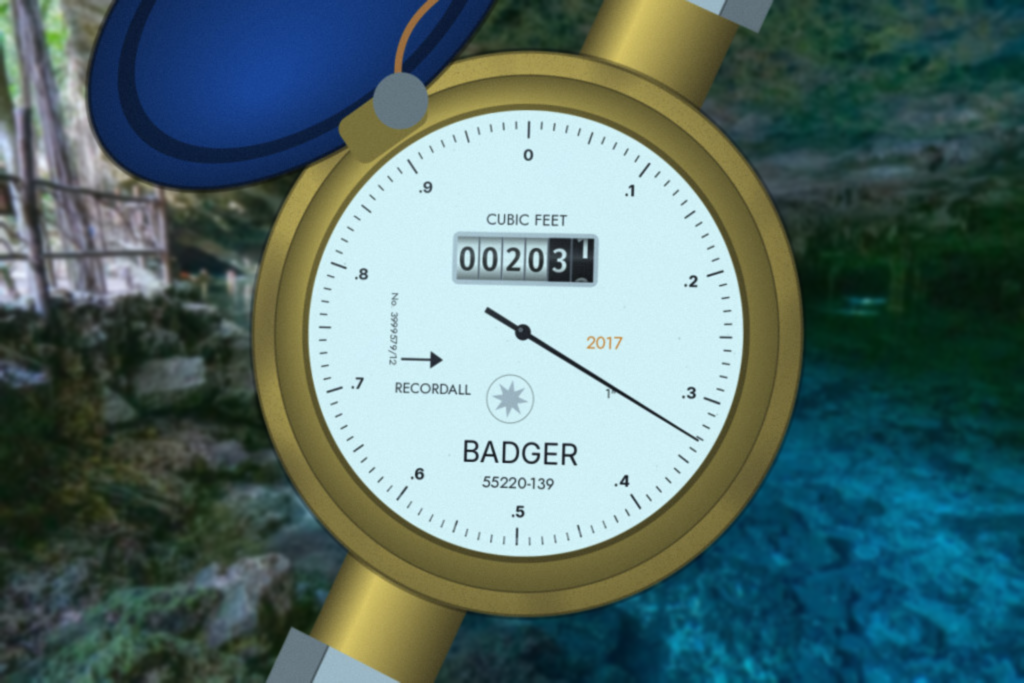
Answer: 2031.33 ft³
